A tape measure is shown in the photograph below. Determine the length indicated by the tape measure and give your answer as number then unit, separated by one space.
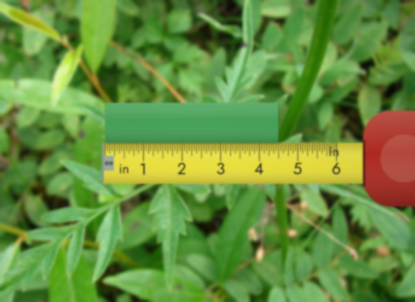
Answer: 4.5 in
